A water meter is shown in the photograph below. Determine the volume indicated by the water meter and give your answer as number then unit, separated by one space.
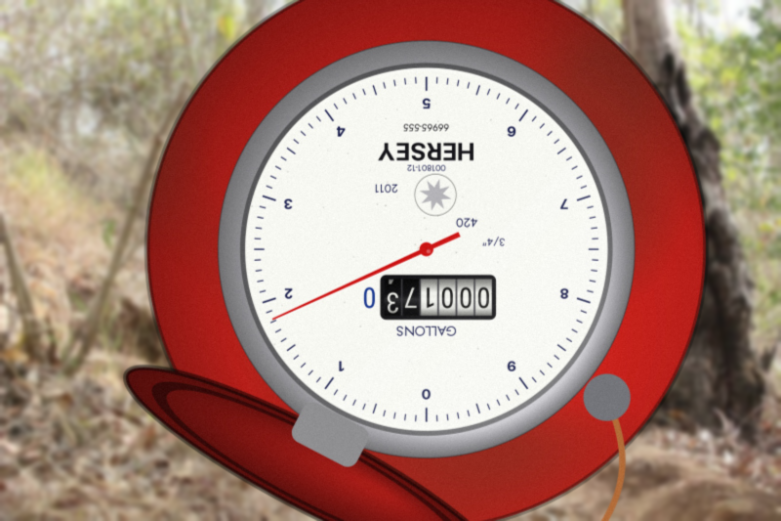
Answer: 1731.8 gal
